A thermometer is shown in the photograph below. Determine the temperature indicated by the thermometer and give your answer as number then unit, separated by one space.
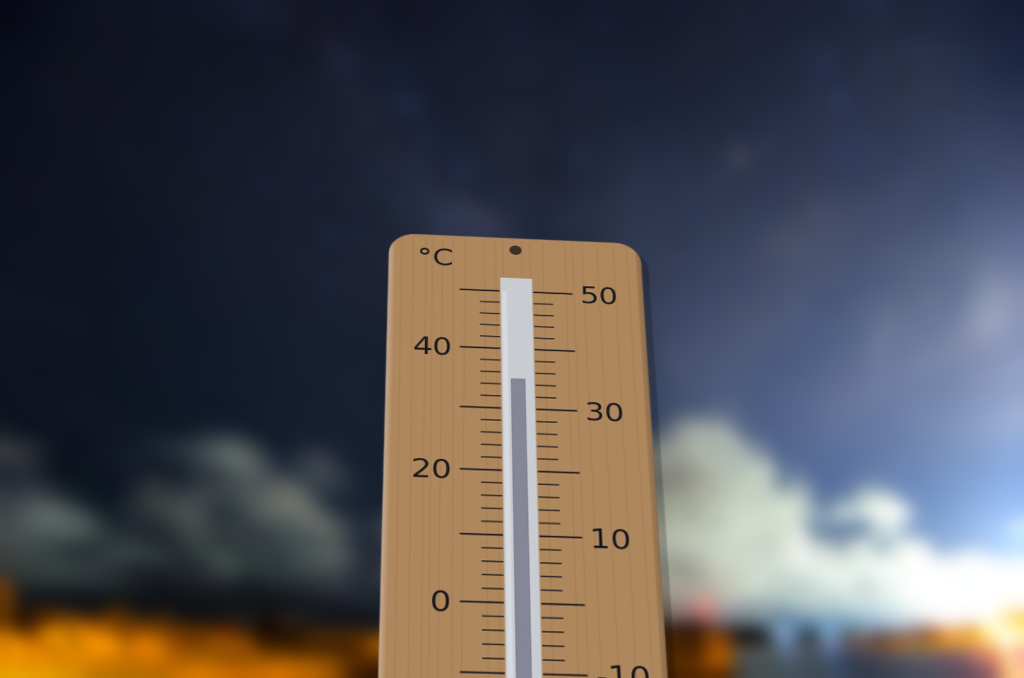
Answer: 35 °C
